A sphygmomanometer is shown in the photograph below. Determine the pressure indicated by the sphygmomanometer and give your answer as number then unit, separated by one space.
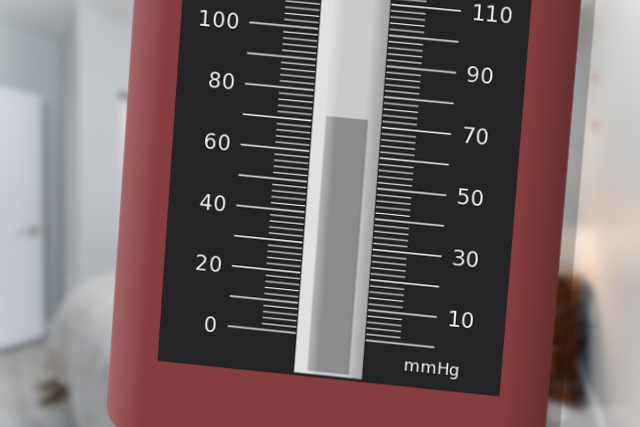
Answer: 72 mmHg
